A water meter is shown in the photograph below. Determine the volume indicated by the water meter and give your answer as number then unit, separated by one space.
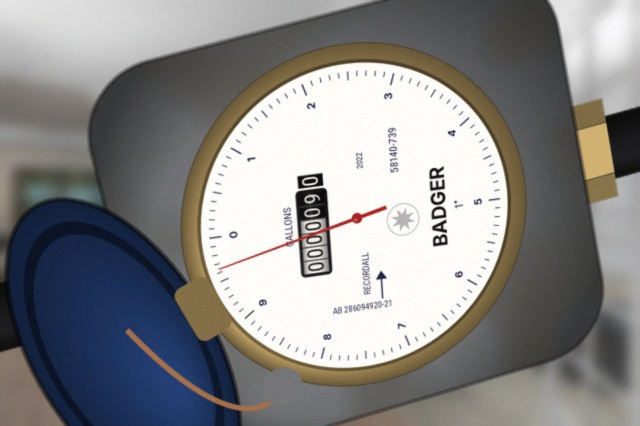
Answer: 89.6 gal
